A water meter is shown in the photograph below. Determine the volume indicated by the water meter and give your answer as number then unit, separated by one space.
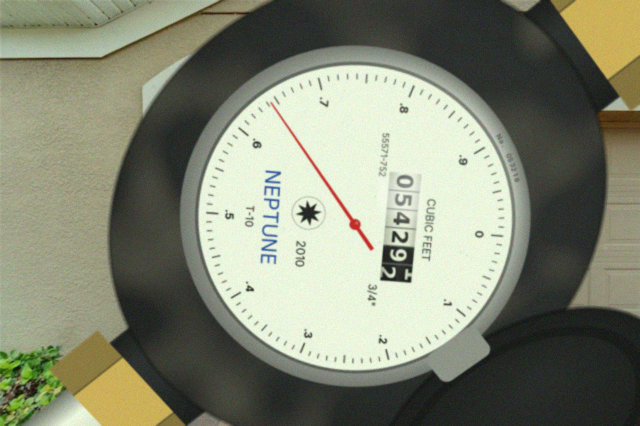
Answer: 54291.64 ft³
